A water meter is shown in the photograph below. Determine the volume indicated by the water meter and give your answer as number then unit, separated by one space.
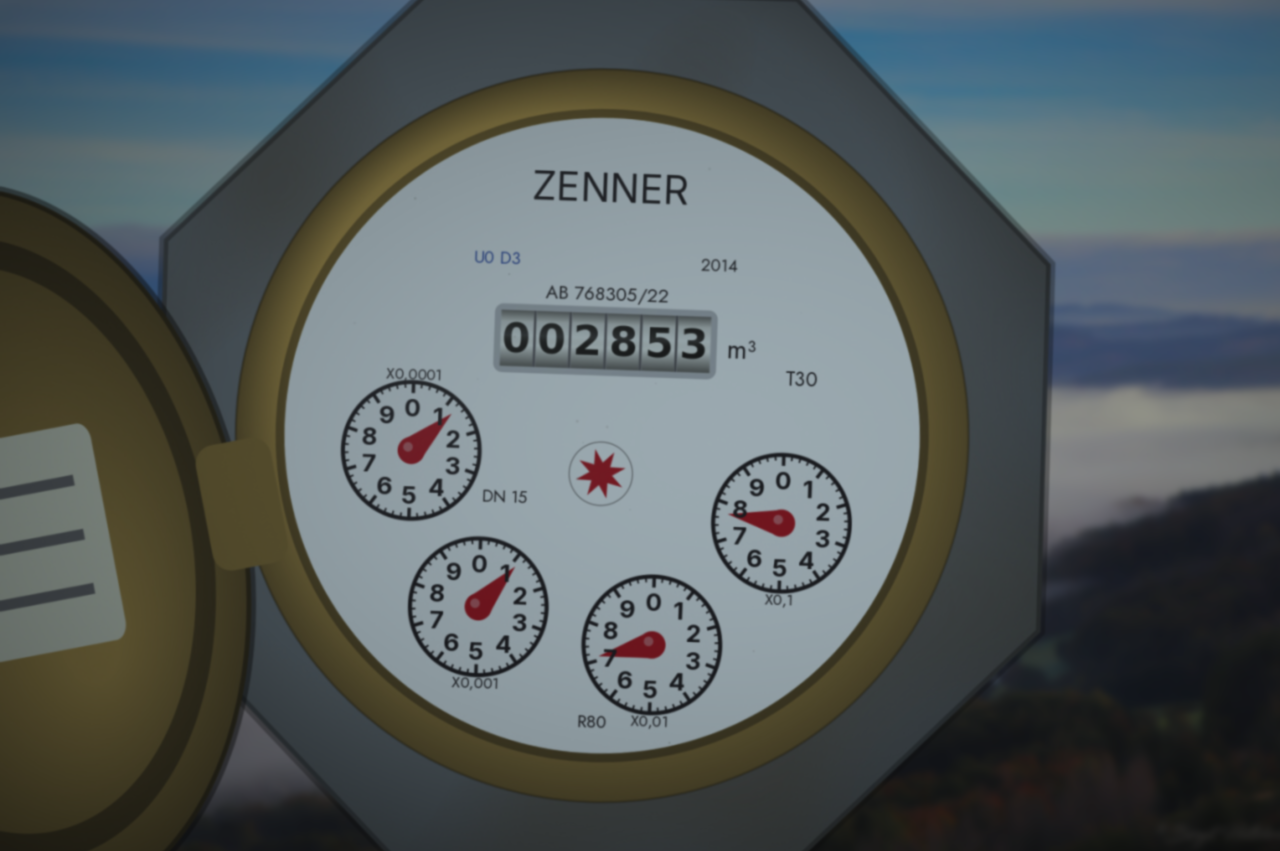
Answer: 2853.7711 m³
